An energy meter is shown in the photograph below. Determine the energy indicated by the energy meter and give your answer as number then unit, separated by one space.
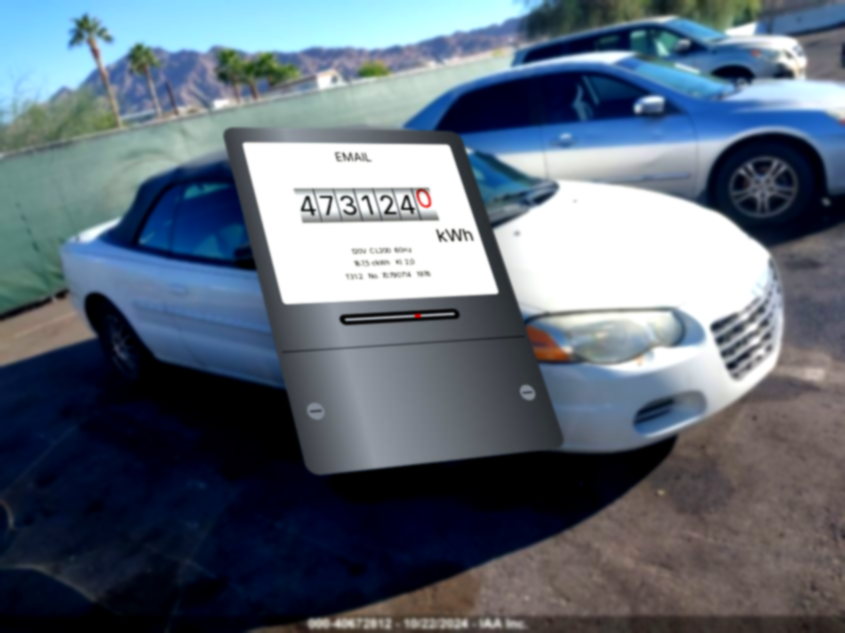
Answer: 473124.0 kWh
